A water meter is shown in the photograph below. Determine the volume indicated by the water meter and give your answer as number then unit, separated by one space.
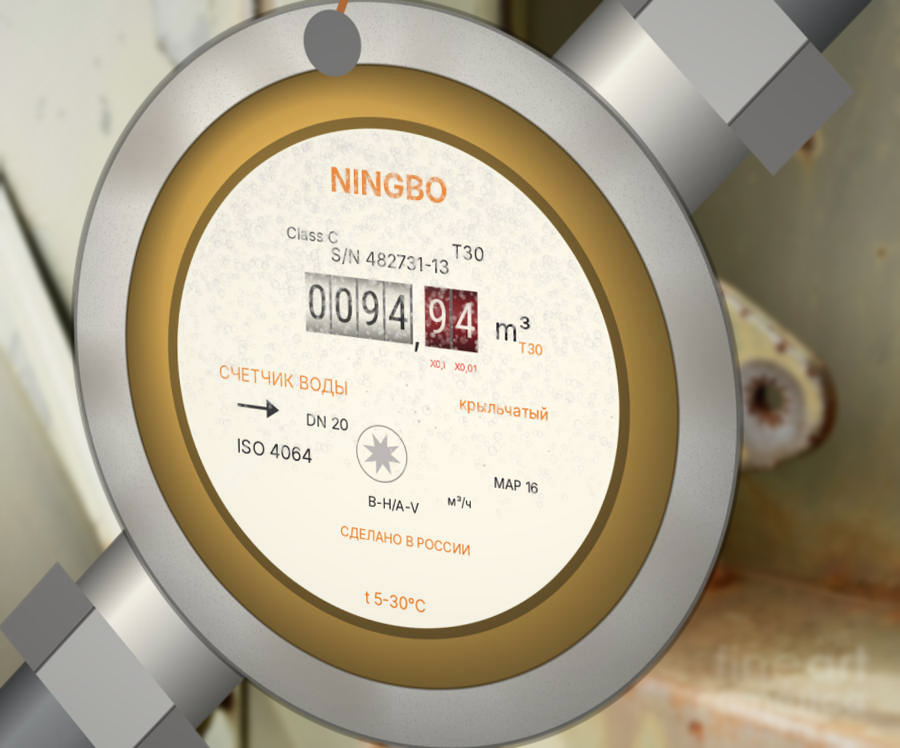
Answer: 94.94 m³
